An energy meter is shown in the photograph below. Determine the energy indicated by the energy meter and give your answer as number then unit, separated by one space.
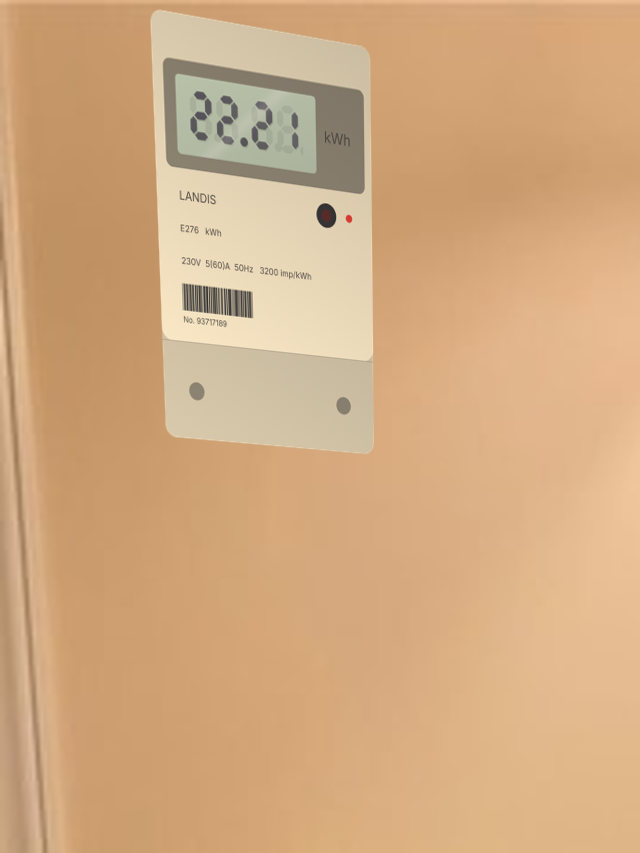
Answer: 22.21 kWh
